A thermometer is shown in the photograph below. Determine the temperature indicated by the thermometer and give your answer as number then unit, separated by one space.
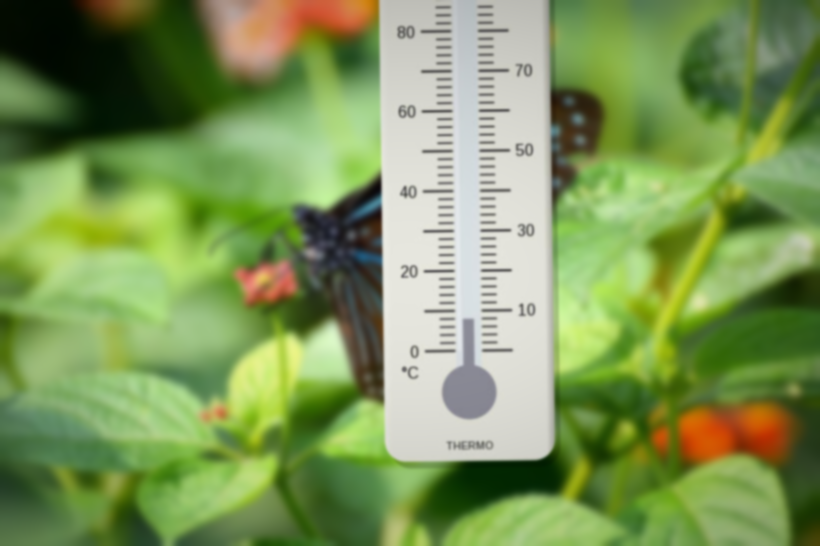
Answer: 8 °C
